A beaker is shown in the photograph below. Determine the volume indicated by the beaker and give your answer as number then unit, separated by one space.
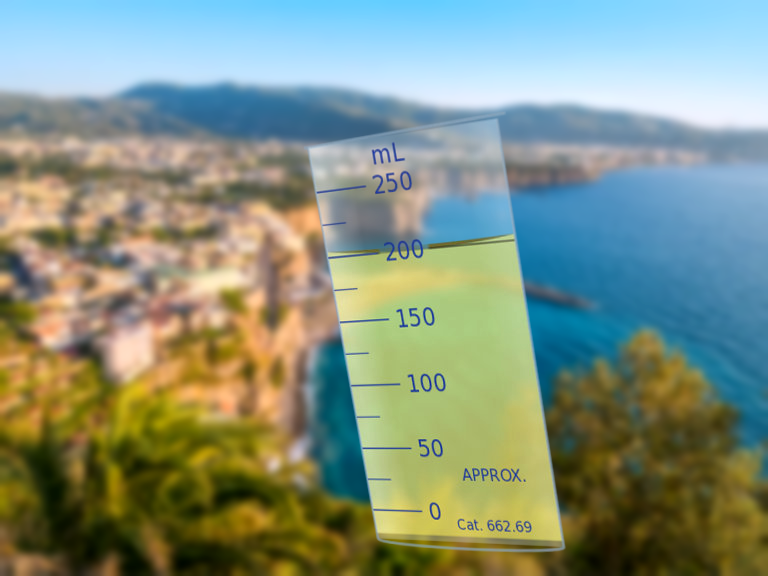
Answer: 200 mL
